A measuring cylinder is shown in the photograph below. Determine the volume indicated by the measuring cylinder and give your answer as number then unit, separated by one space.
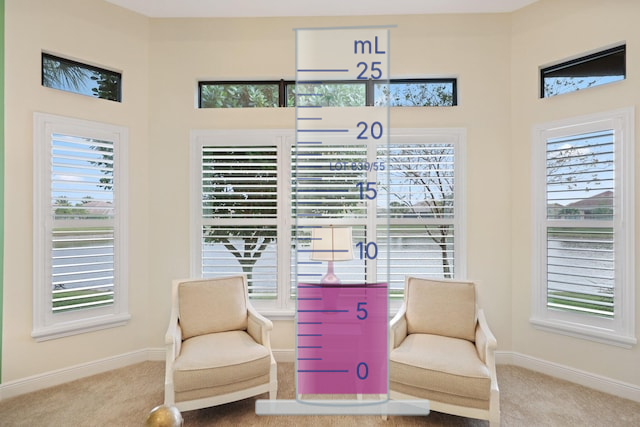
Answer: 7 mL
